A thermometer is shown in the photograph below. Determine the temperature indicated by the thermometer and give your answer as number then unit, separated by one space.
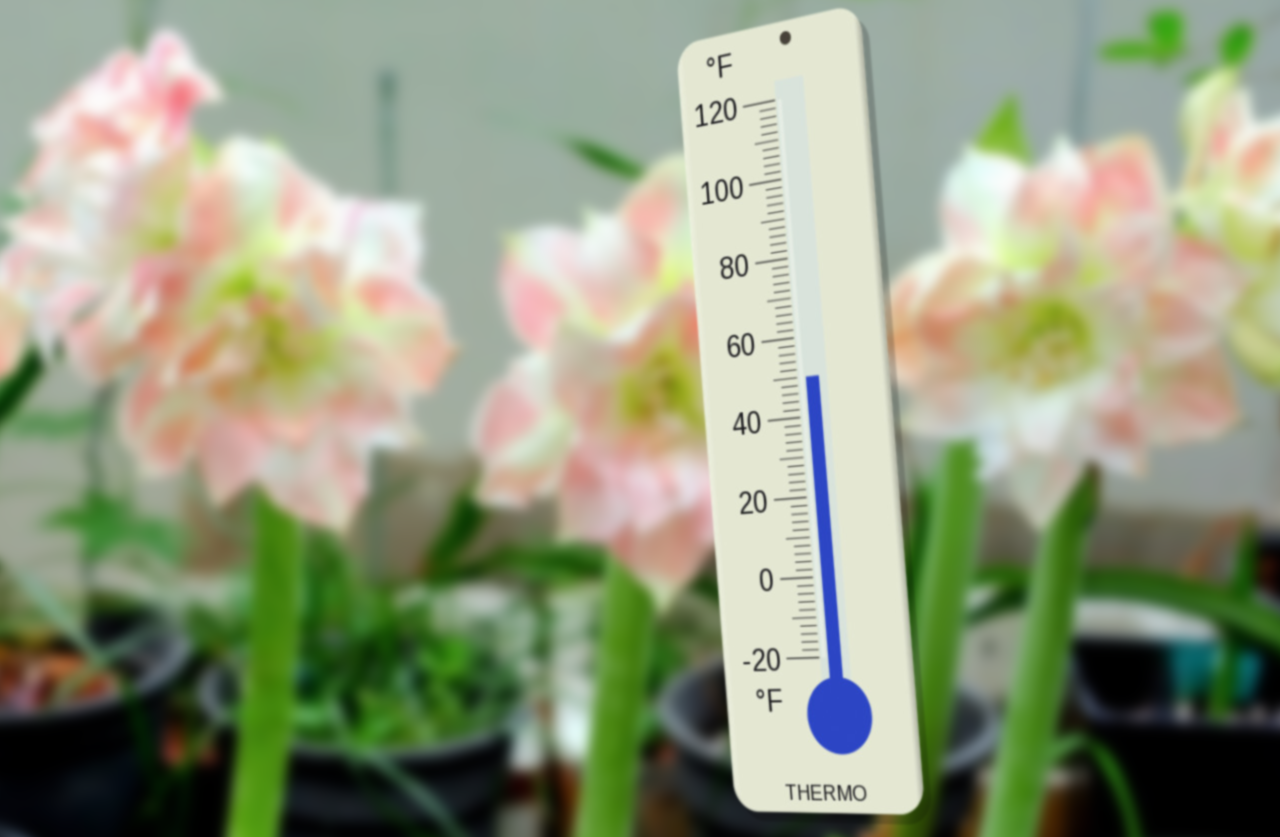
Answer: 50 °F
